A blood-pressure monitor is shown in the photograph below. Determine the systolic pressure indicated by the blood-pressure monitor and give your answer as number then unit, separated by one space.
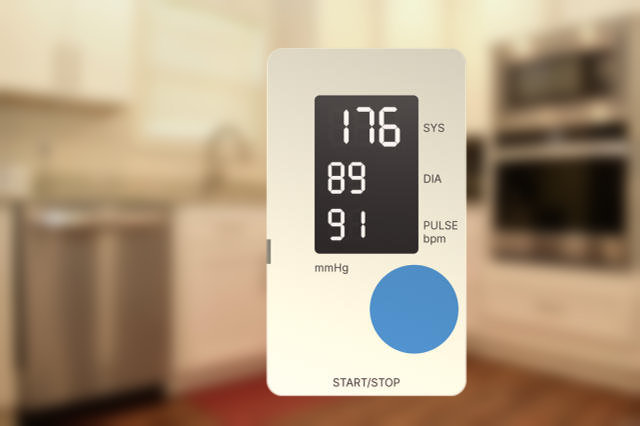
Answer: 176 mmHg
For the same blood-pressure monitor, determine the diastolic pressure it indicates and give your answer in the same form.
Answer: 89 mmHg
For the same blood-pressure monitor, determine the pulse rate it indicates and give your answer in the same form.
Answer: 91 bpm
